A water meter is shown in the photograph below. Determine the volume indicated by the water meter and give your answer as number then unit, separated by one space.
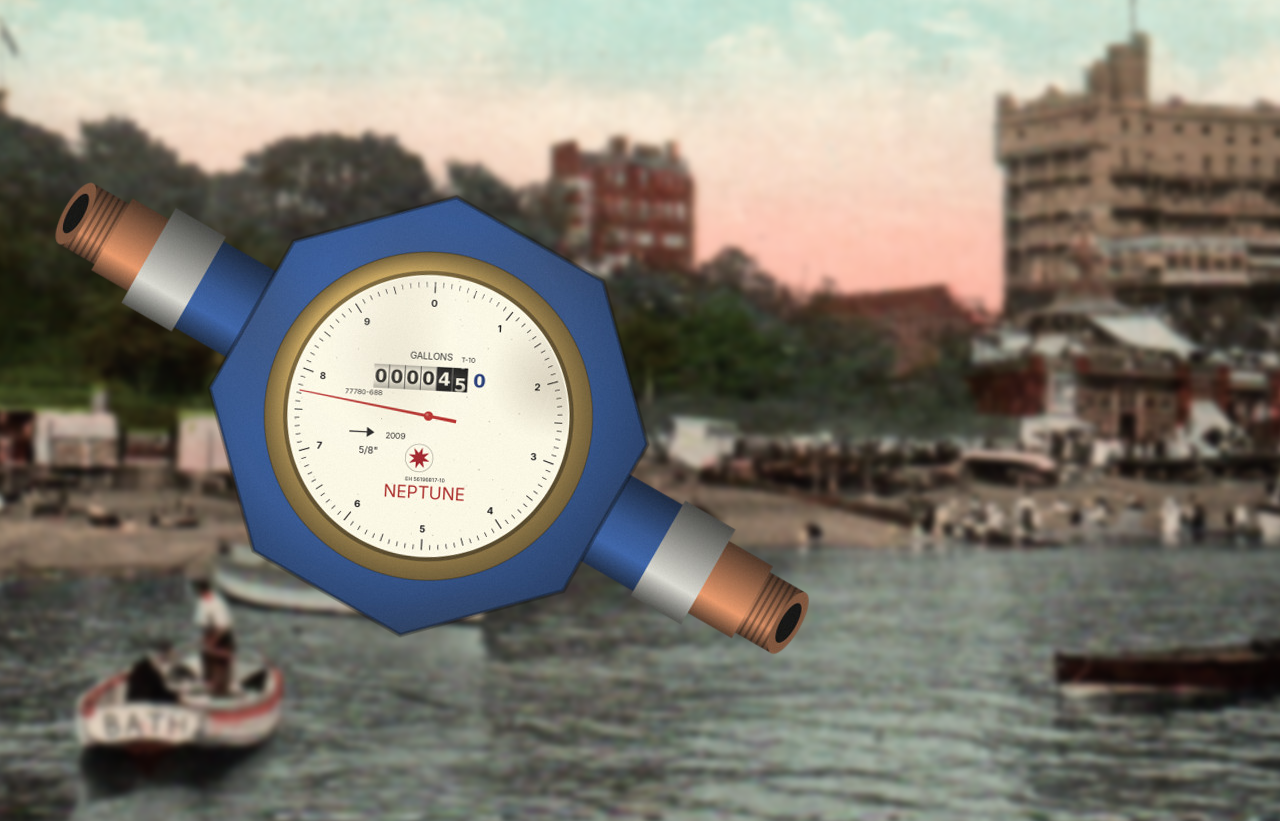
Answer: 447.7 gal
